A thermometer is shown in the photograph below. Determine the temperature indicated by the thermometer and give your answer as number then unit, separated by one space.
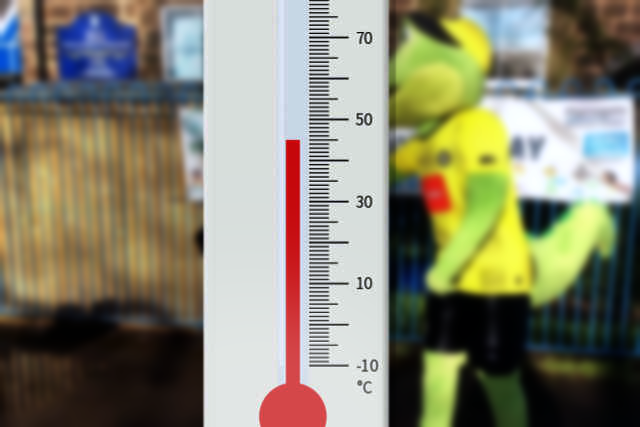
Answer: 45 °C
